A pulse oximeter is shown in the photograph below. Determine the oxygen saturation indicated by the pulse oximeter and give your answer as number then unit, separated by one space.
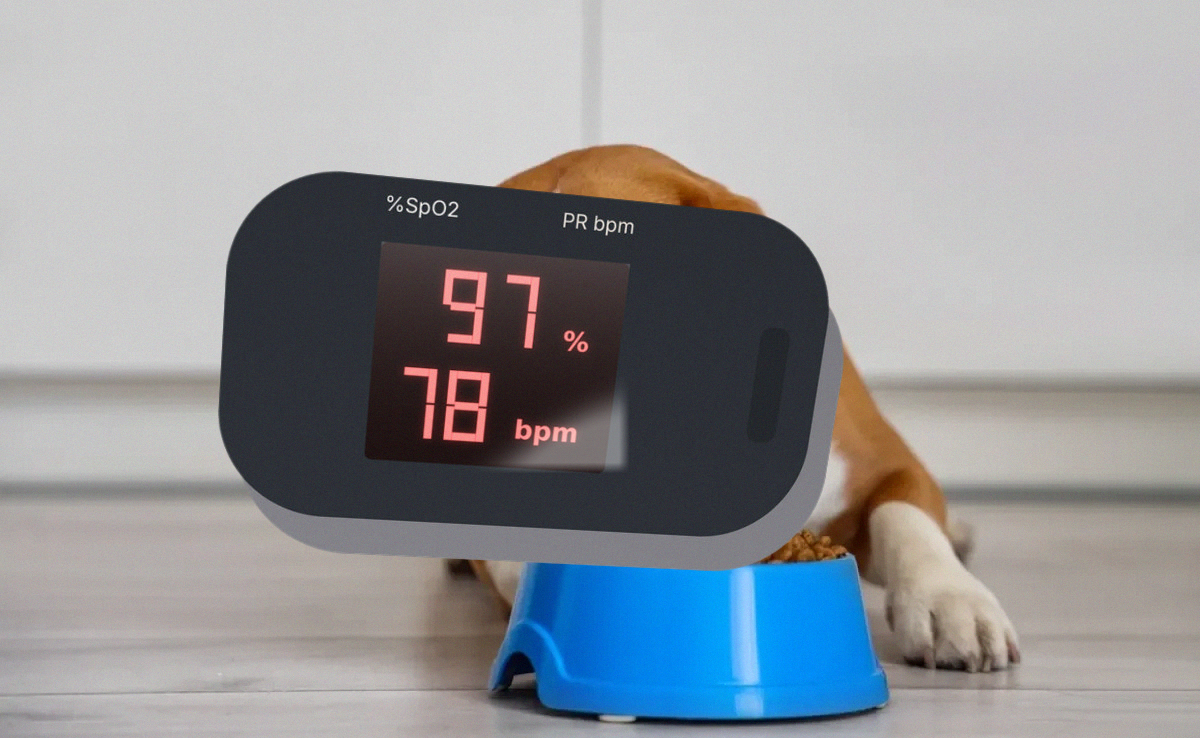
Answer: 97 %
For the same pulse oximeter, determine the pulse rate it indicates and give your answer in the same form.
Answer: 78 bpm
